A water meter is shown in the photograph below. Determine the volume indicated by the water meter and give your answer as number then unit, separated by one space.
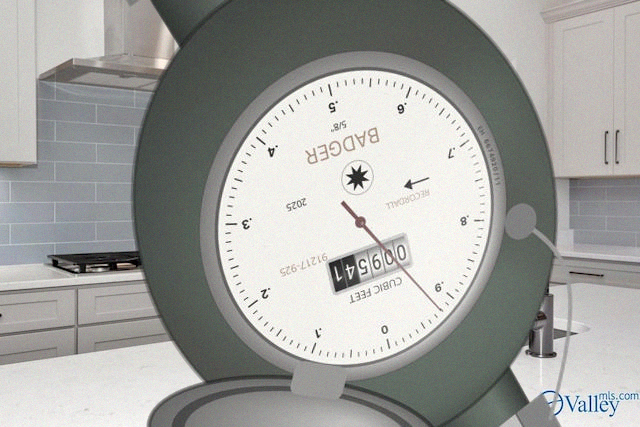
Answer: 9540.92 ft³
